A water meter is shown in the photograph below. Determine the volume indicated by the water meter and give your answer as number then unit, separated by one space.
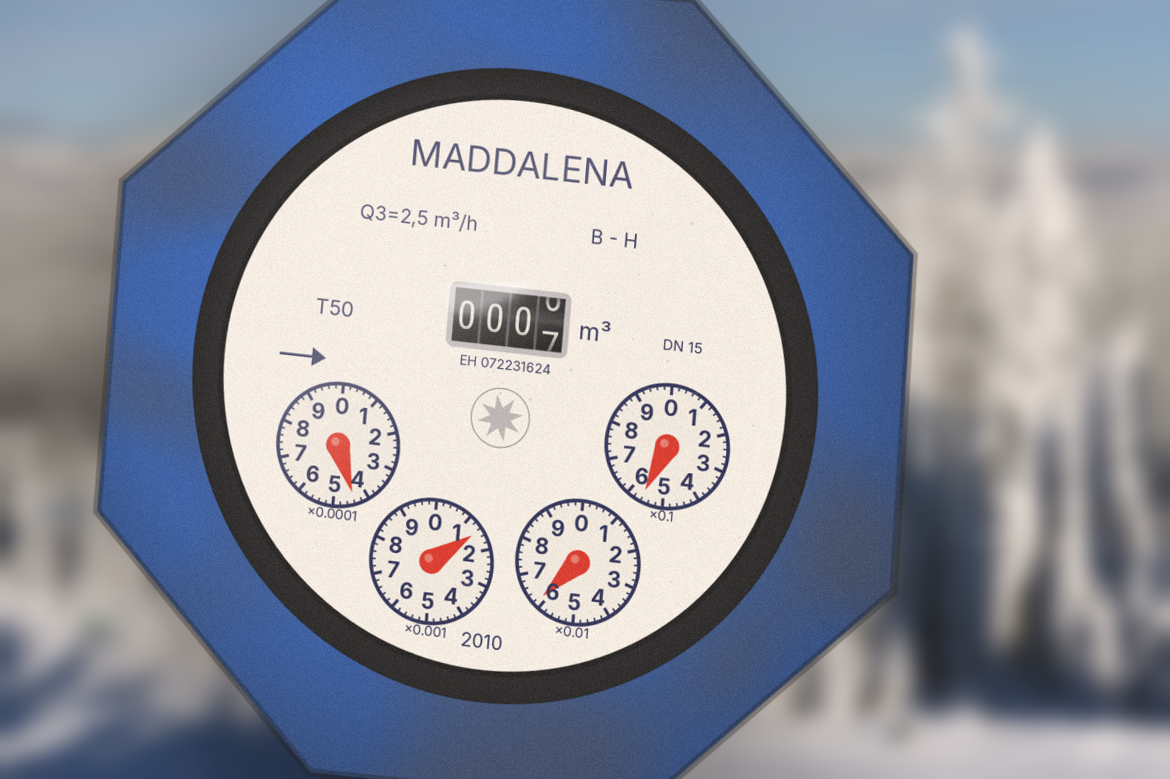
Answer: 6.5614 m³
